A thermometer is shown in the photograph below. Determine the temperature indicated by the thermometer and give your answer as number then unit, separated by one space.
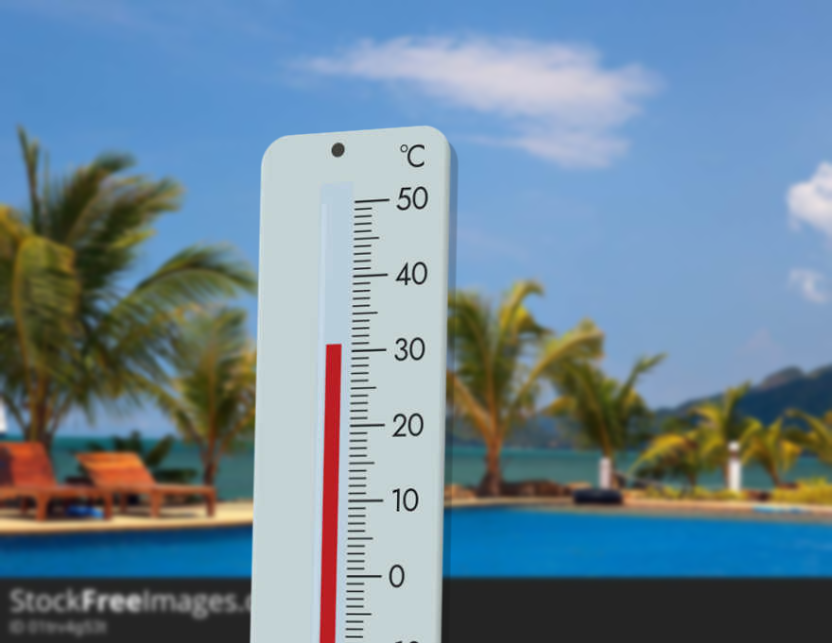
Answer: 31 °C
